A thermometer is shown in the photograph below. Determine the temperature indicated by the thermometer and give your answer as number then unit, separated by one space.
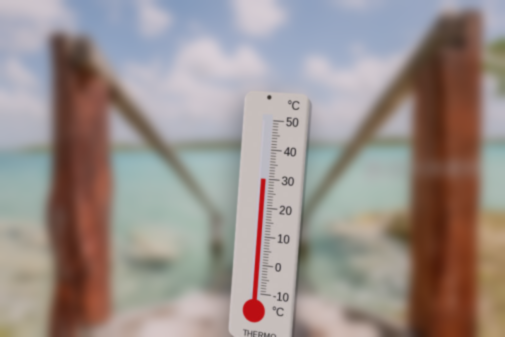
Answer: 30 °C
